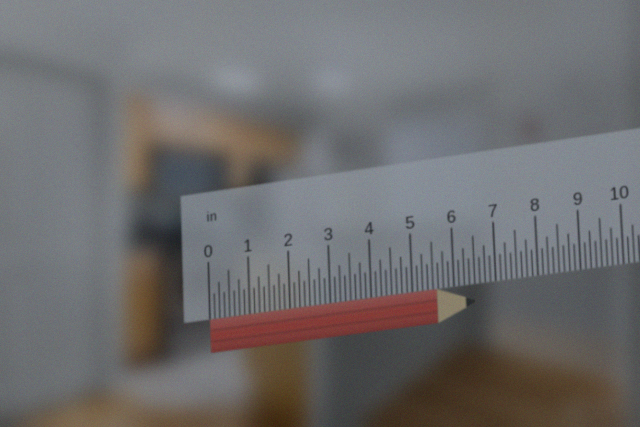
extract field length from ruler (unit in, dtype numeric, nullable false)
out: 6.5 in
